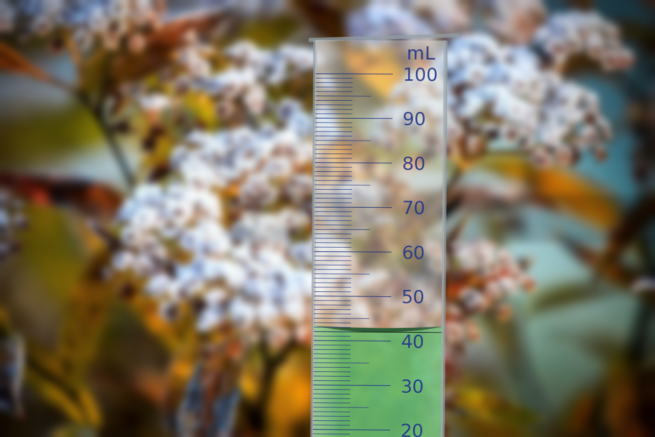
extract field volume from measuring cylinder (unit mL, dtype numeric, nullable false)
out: 42 mL
